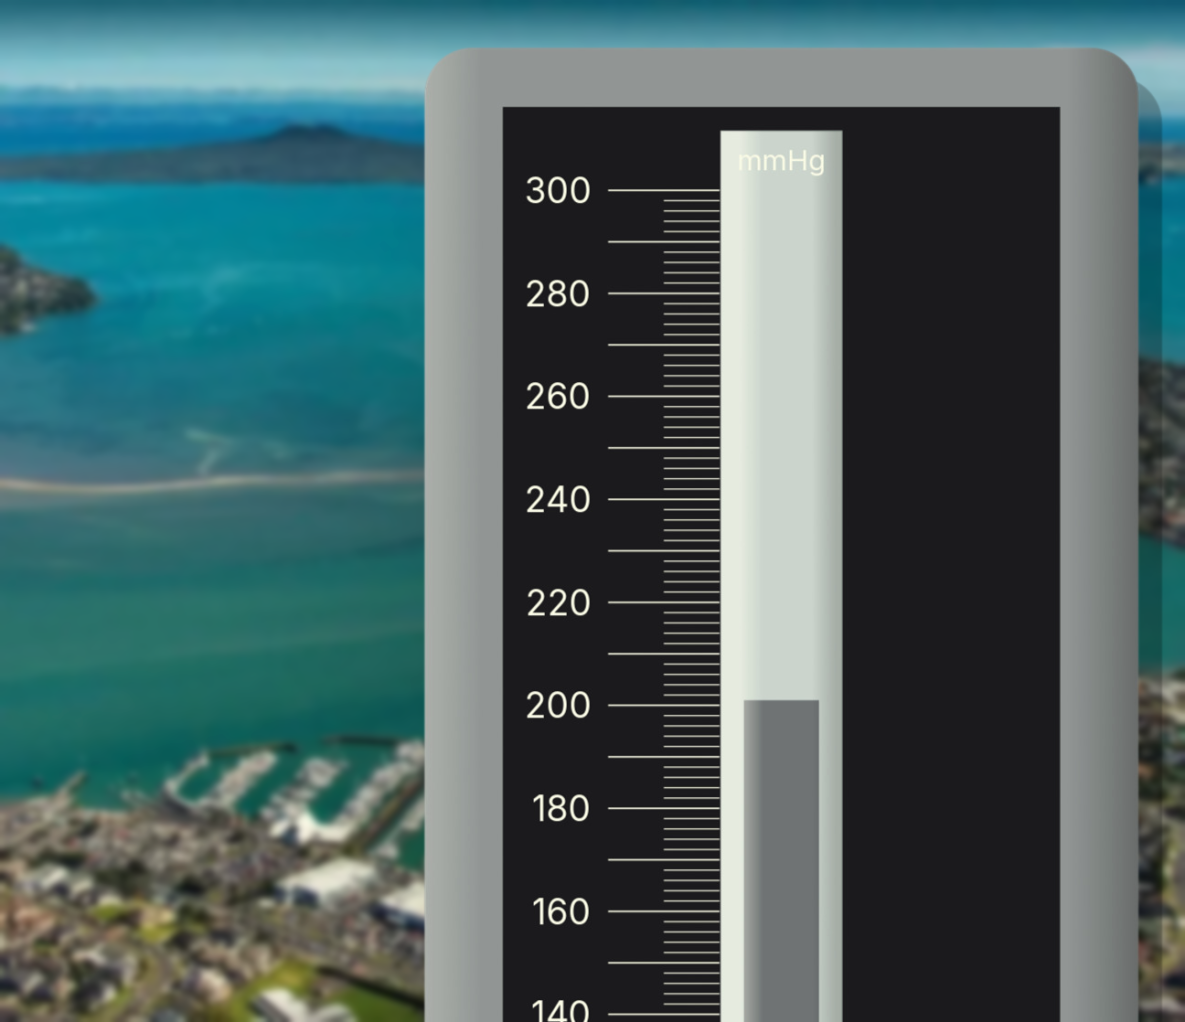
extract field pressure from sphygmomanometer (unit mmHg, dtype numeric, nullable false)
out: 201 mmHg
